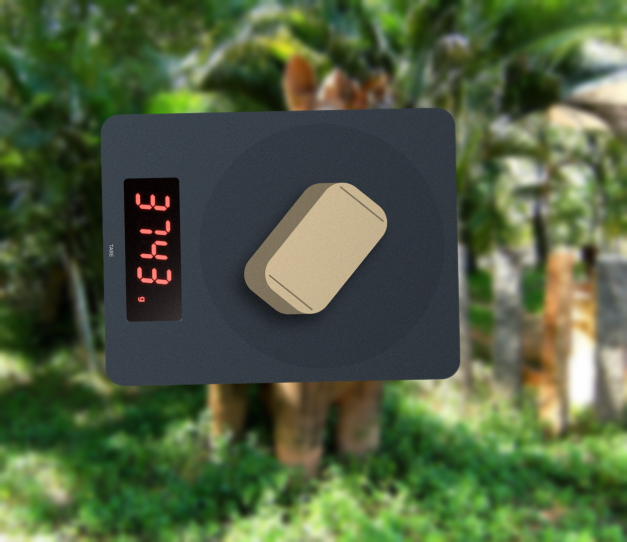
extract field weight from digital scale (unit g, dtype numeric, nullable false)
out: 3743 g
